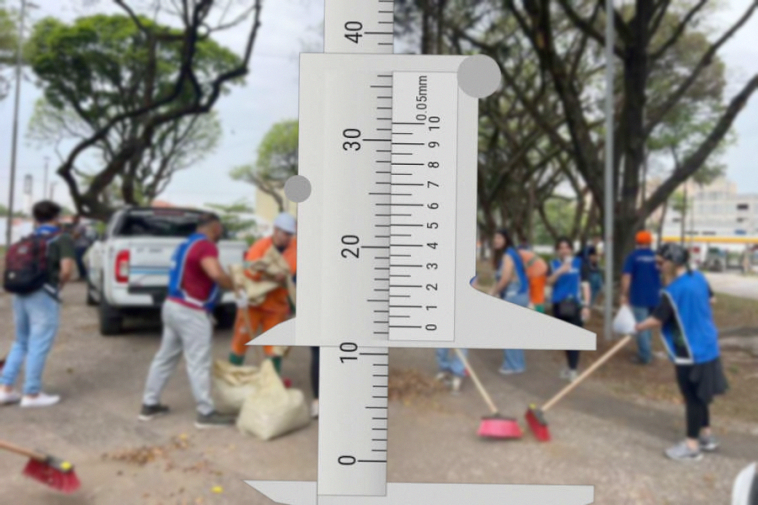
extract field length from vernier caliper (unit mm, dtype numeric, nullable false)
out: 12.6 mm
